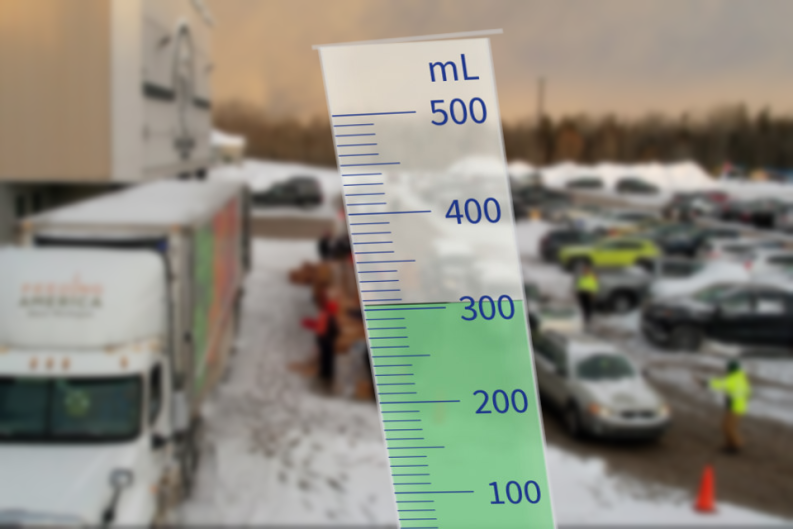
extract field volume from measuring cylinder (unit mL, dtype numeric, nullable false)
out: 305 mL
